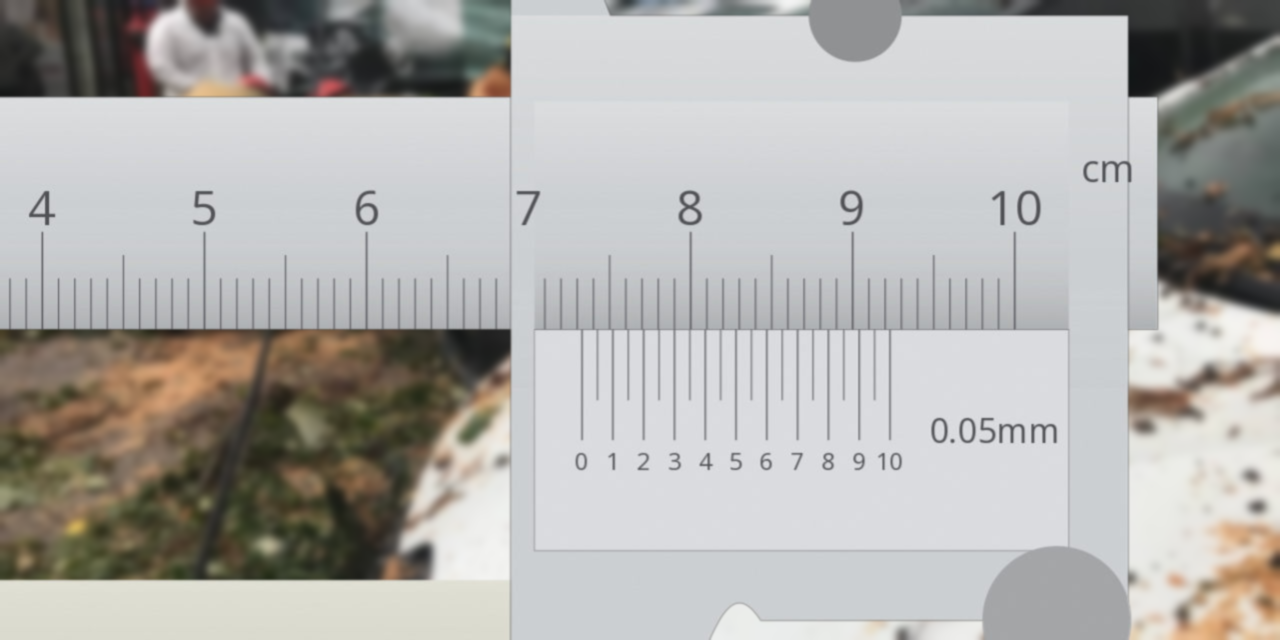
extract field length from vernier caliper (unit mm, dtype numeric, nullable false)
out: 73.3 mm
